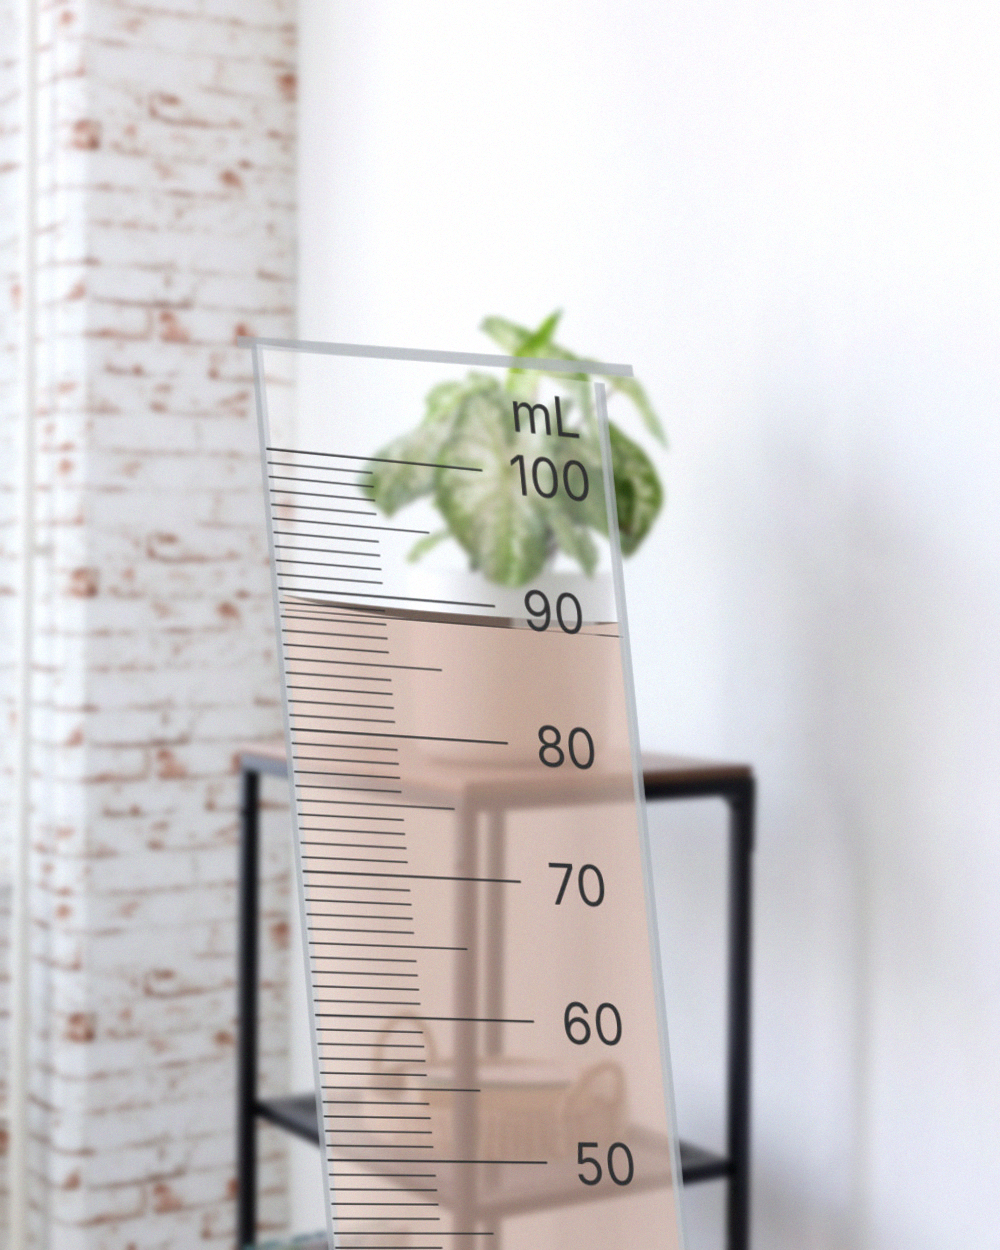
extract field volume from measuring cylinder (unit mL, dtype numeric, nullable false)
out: 88.5 mL
